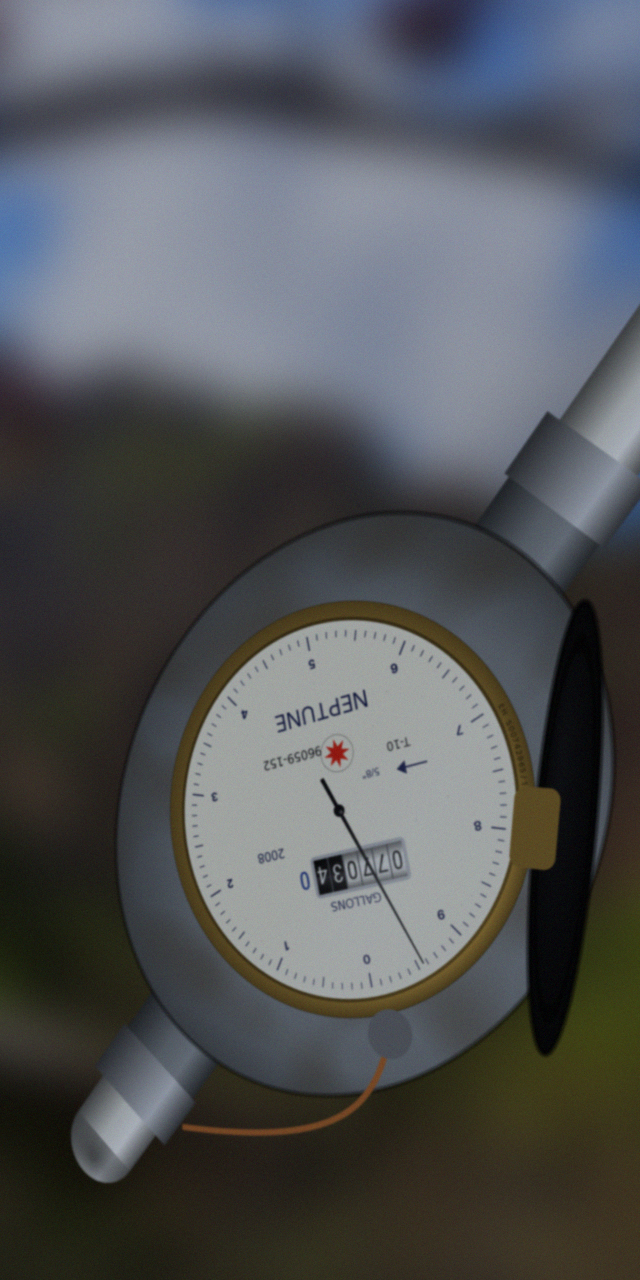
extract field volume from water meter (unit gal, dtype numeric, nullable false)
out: 770339.4 gal
